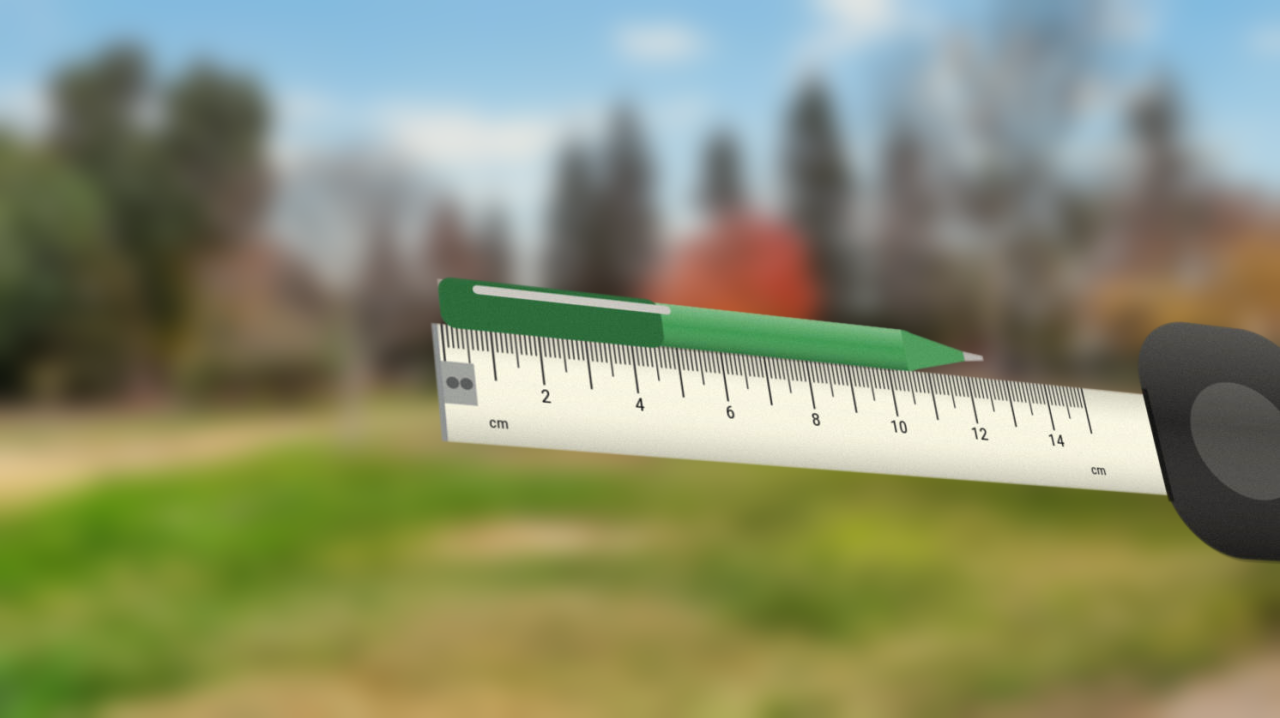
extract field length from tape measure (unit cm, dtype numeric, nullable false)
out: 12.5 cm
